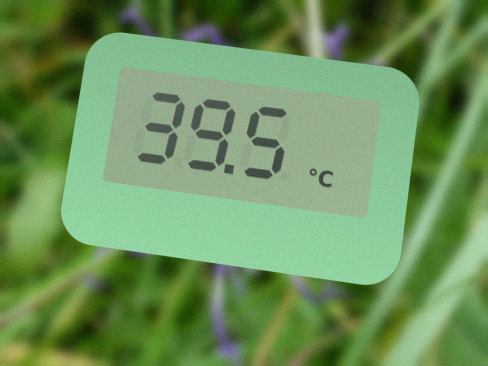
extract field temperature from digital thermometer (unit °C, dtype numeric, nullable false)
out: 39.5 °C
